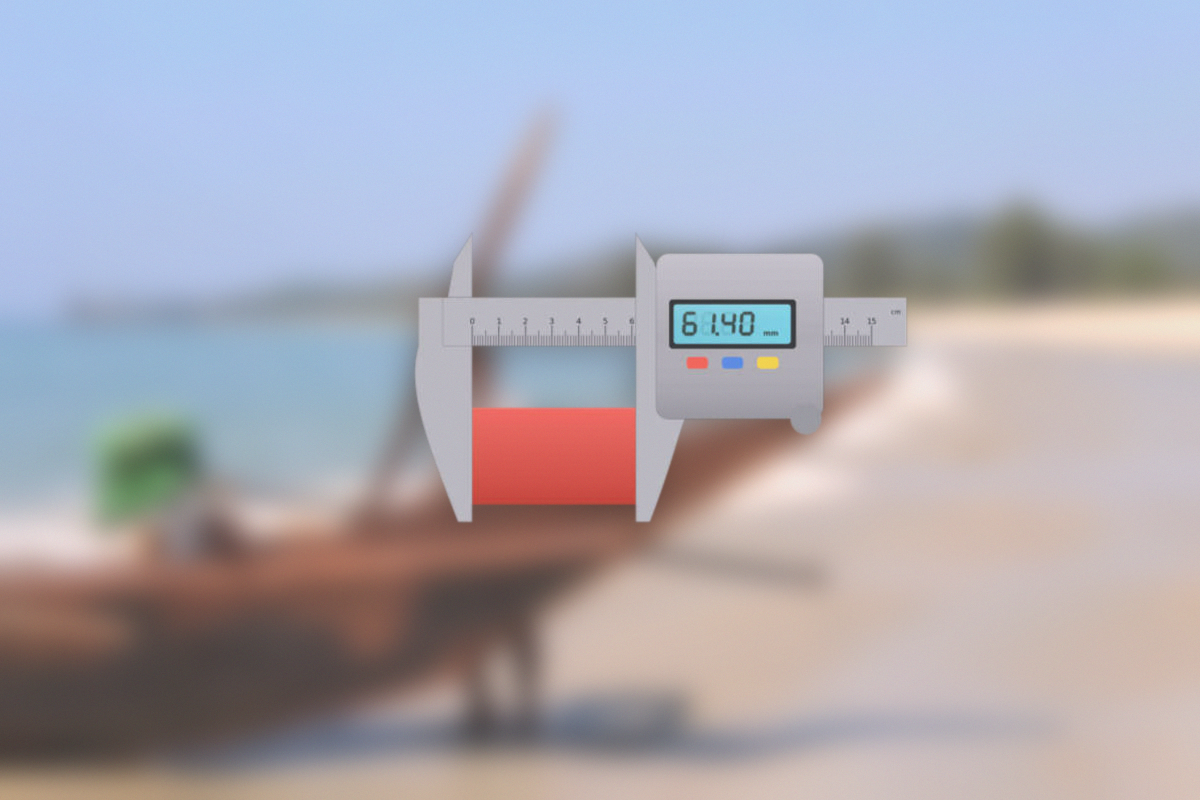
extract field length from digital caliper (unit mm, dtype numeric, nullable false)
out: 61.40 mm
